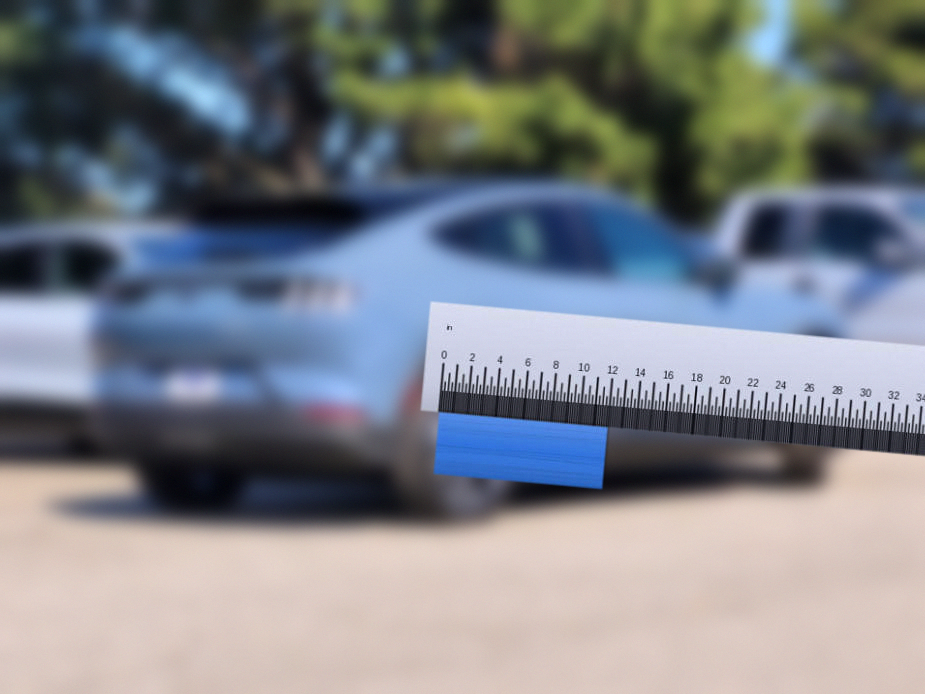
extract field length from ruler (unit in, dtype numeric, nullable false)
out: 12 in
